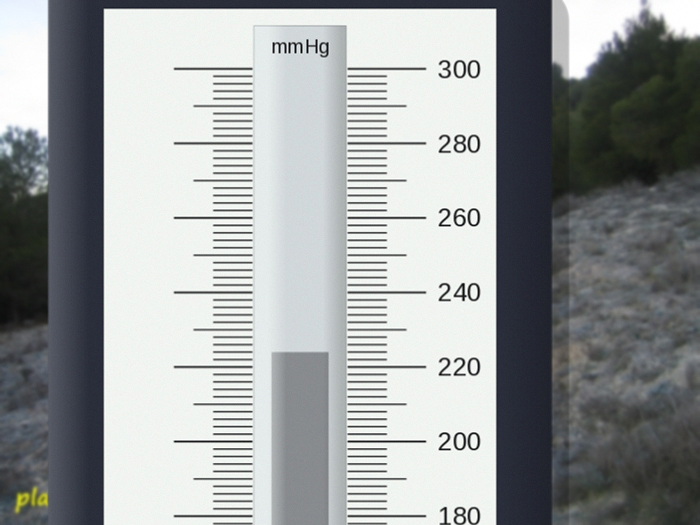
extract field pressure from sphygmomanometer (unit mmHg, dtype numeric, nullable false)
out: 224 mmHg
